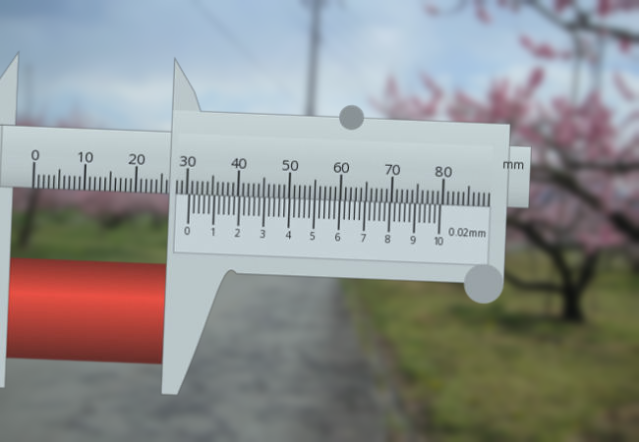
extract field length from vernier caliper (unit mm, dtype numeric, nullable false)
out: 30.5 mm
